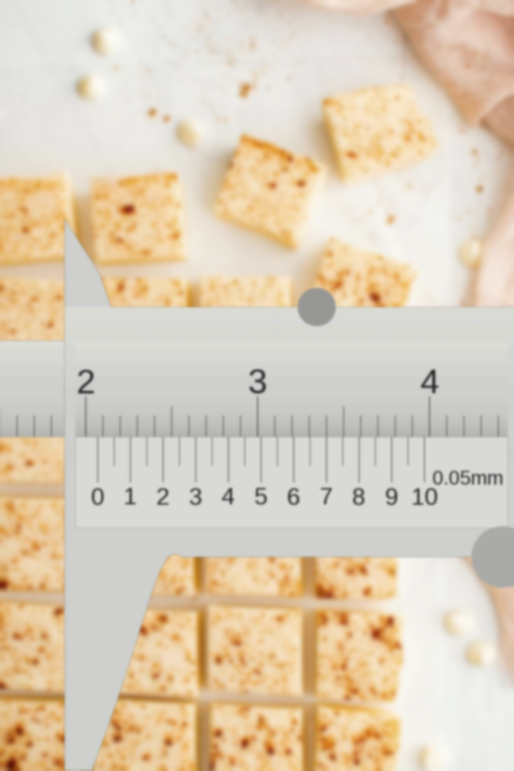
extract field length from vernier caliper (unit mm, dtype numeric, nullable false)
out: 20.7 mm
